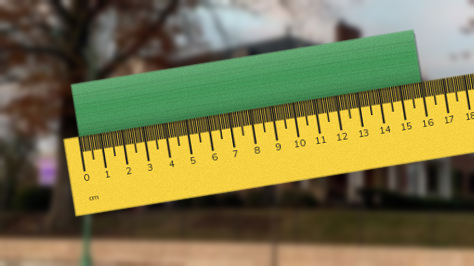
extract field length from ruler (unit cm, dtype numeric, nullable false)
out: 16 cm
